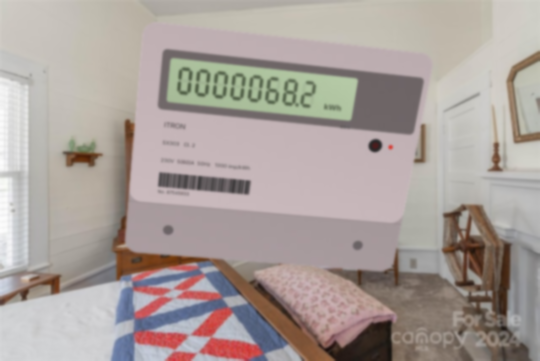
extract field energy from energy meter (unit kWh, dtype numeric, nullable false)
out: 68.2 kWh
